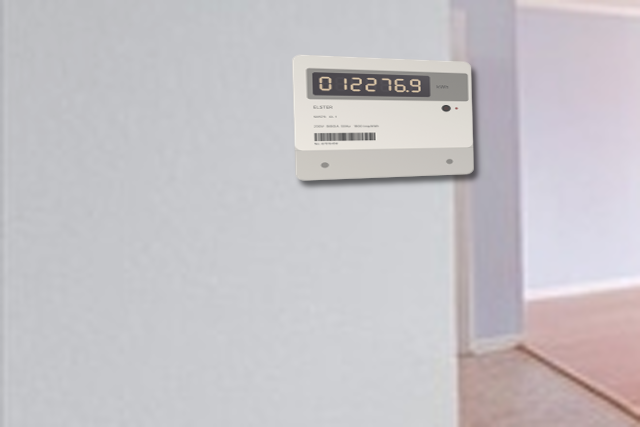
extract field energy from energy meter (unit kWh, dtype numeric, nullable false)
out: 12276.9 kWh
